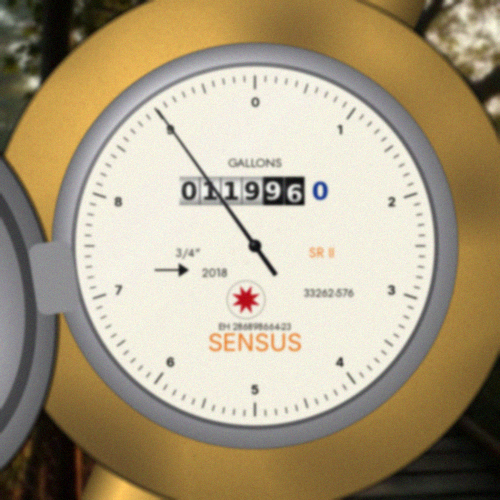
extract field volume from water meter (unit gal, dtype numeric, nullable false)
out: 119959.0 gal
